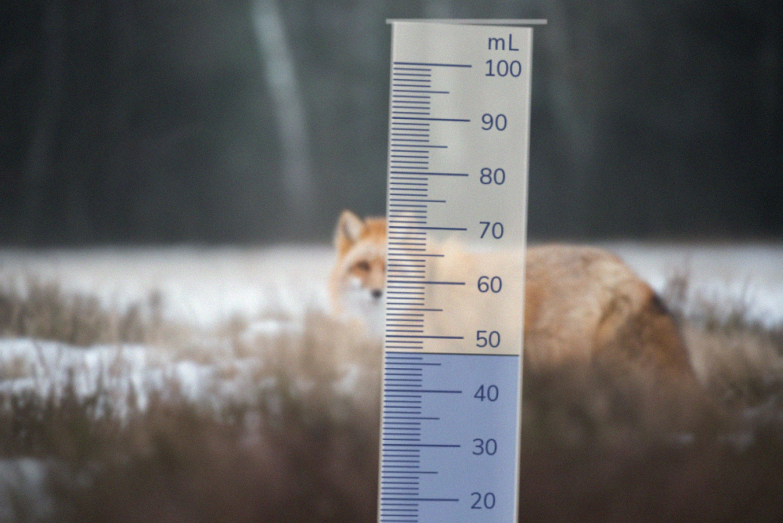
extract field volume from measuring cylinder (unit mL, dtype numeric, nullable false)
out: 47 mL
